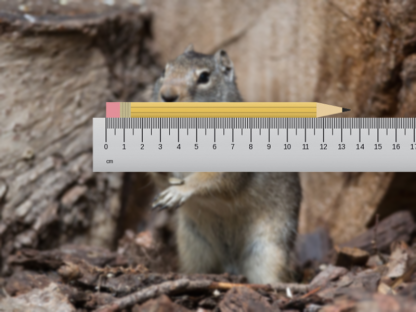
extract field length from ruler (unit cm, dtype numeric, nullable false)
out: 13.5 cm
